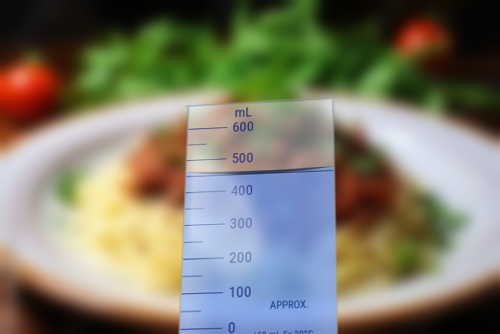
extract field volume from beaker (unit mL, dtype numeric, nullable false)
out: 450 mL
